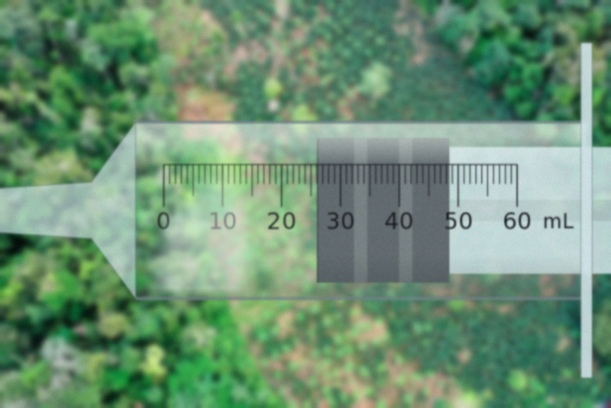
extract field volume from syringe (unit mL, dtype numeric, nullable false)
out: 26 mL
